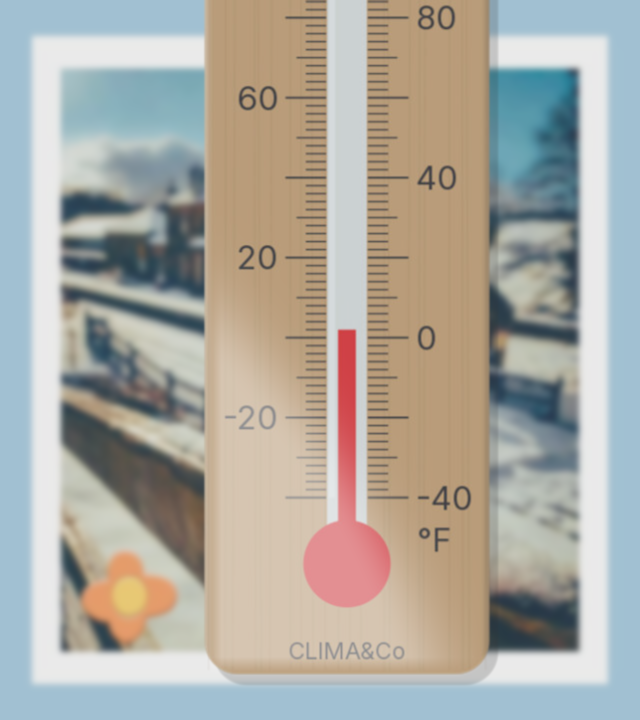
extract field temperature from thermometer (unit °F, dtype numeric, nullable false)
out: 2 °F
